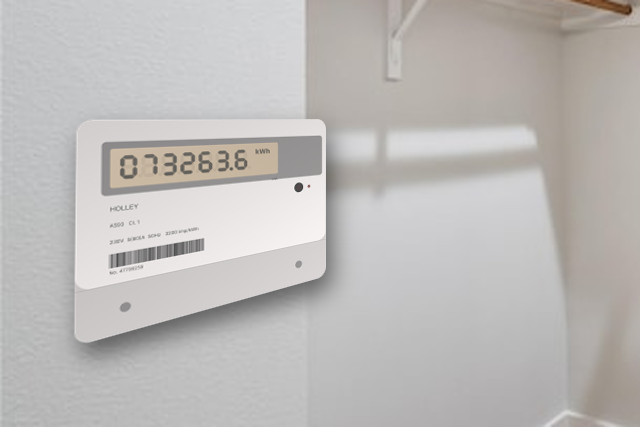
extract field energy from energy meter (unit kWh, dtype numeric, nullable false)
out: 73263.6 kWh
